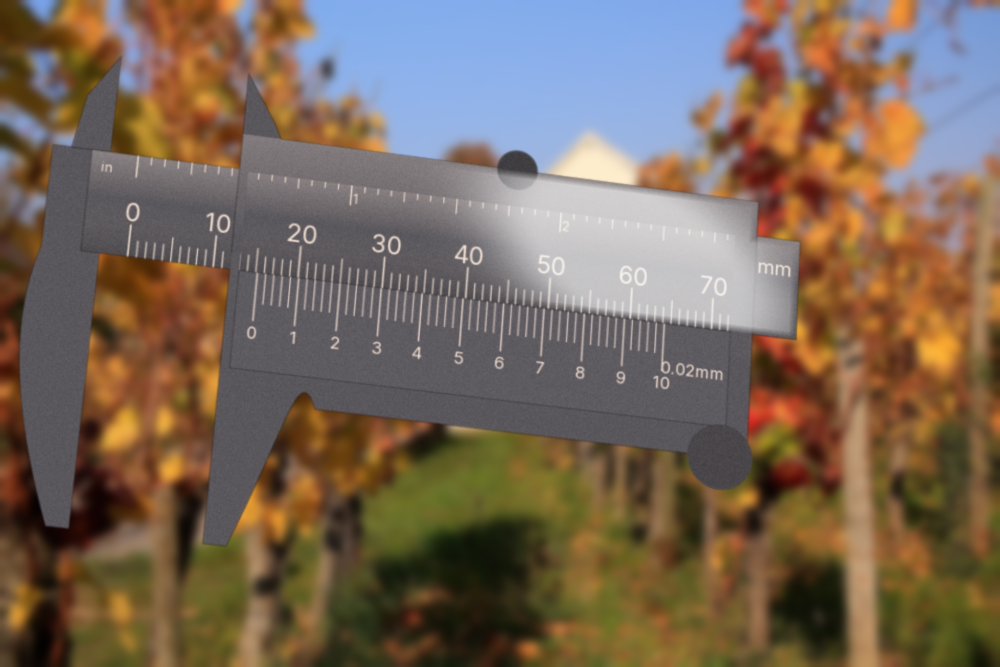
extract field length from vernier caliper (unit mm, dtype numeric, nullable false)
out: 15.2 mm
